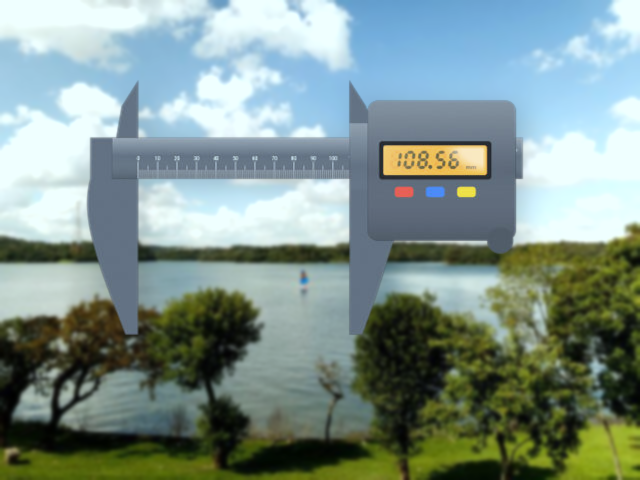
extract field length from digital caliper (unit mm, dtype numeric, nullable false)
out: 108.56 mm
